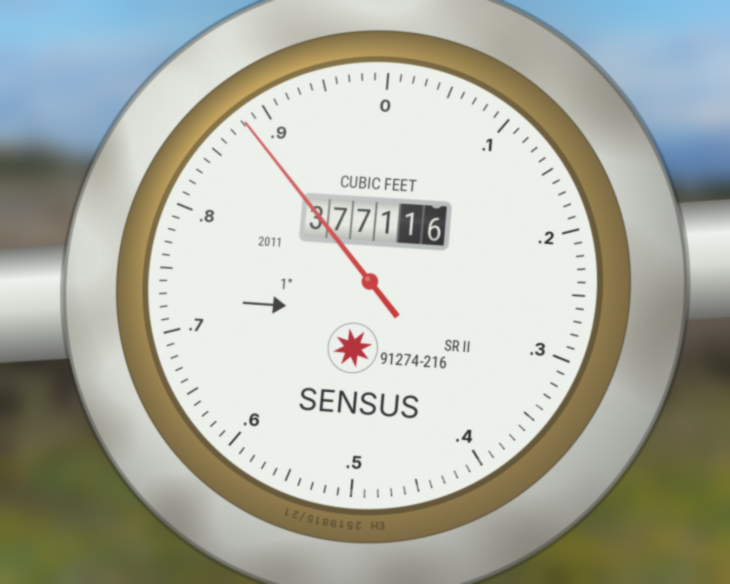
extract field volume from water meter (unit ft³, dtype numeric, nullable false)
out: 377115.88 ft³
